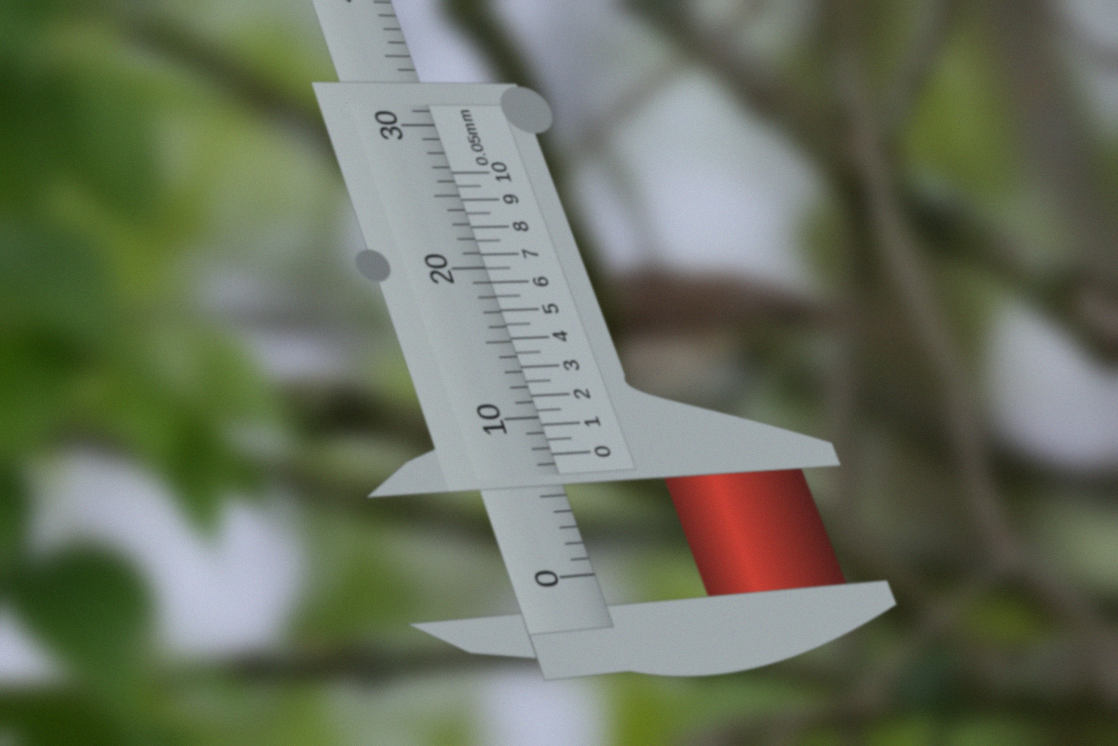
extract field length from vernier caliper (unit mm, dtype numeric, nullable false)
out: 7.6 mm
